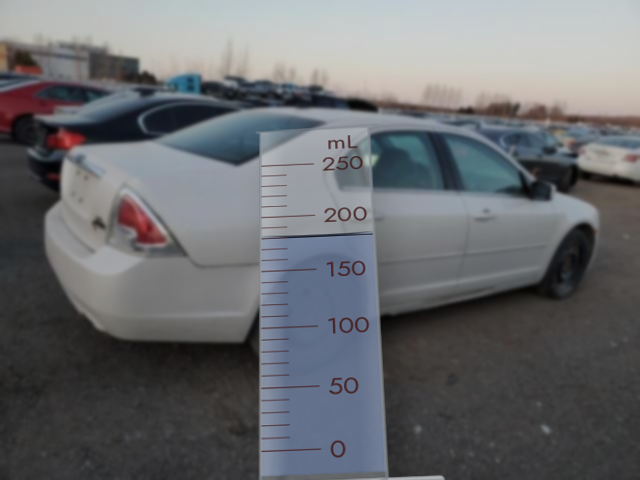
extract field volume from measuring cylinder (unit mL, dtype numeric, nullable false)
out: 180 mL
